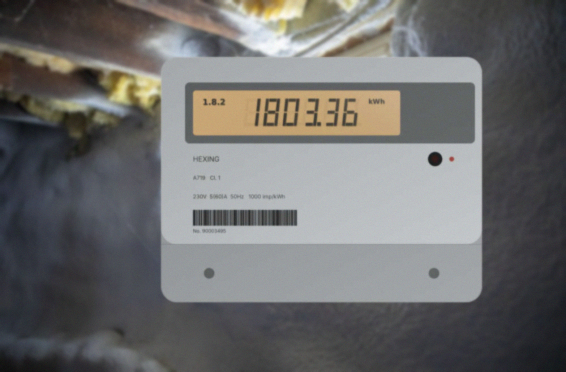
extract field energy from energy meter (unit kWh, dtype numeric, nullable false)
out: 1803.36 kWh
